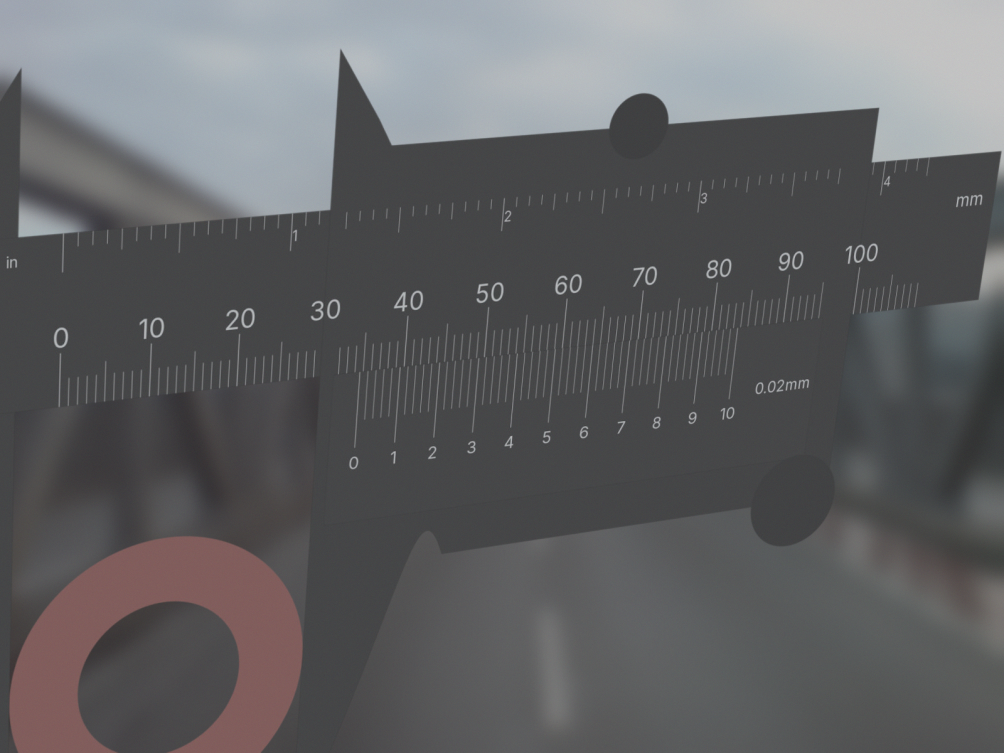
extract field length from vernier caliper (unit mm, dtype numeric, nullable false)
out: 34.6 mm
